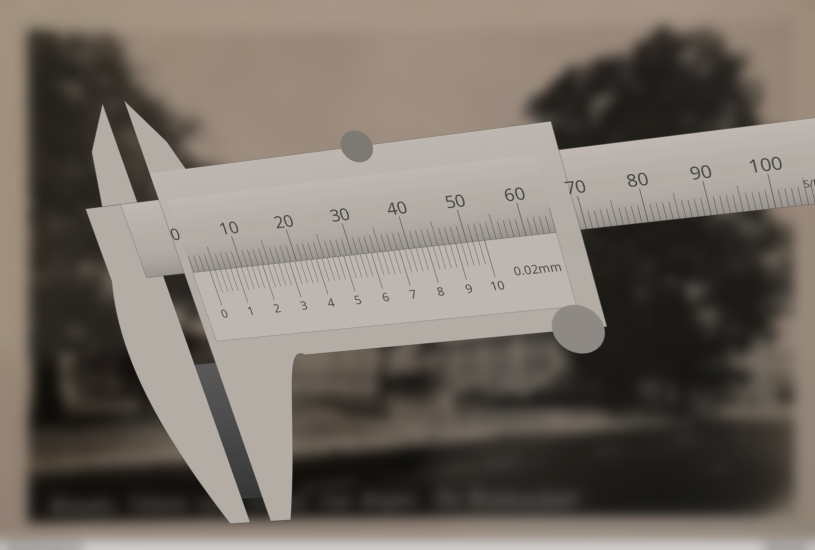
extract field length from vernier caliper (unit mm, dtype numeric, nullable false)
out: 4.0 mm
